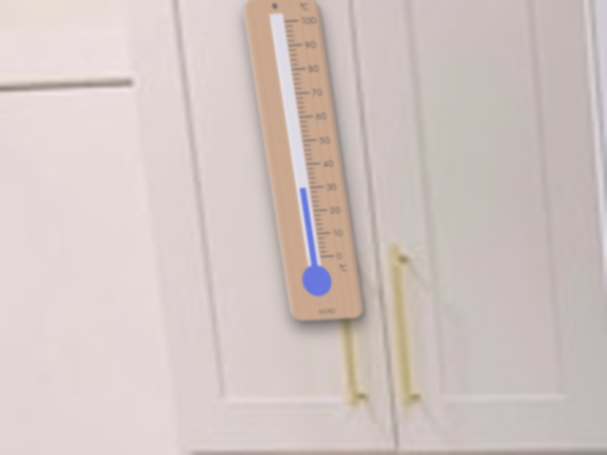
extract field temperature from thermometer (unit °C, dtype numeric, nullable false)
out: 30 °C
